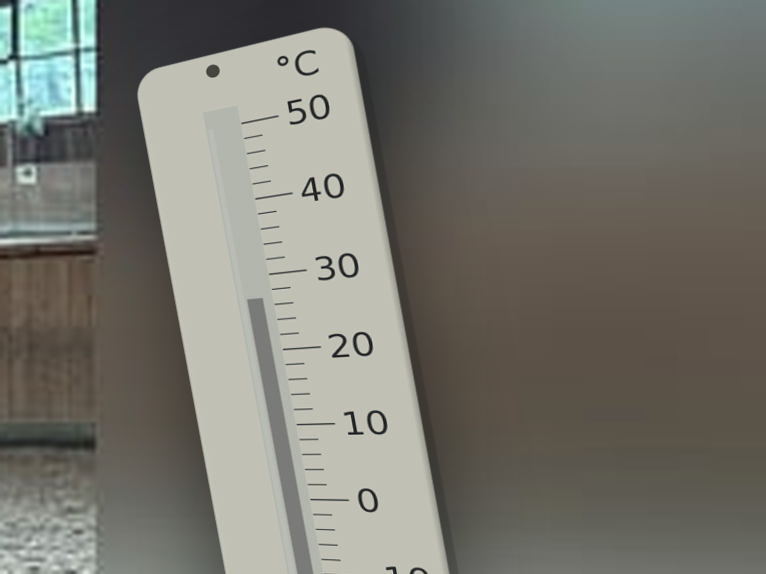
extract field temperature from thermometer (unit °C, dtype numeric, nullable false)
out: 27 °C
